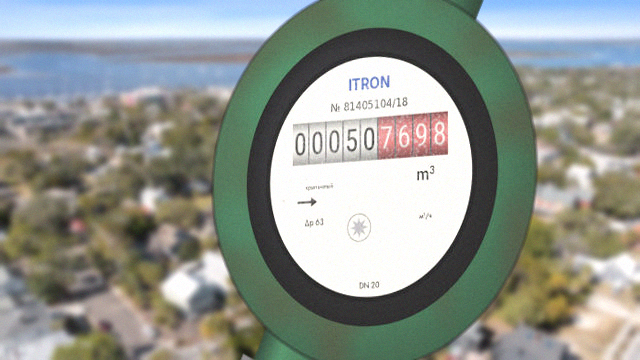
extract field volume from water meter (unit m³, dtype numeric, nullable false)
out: 50.7698 m³
